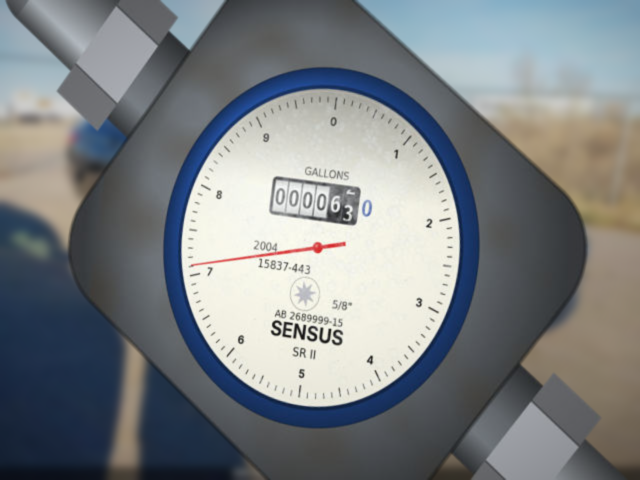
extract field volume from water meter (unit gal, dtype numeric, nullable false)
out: 627.1 gal
